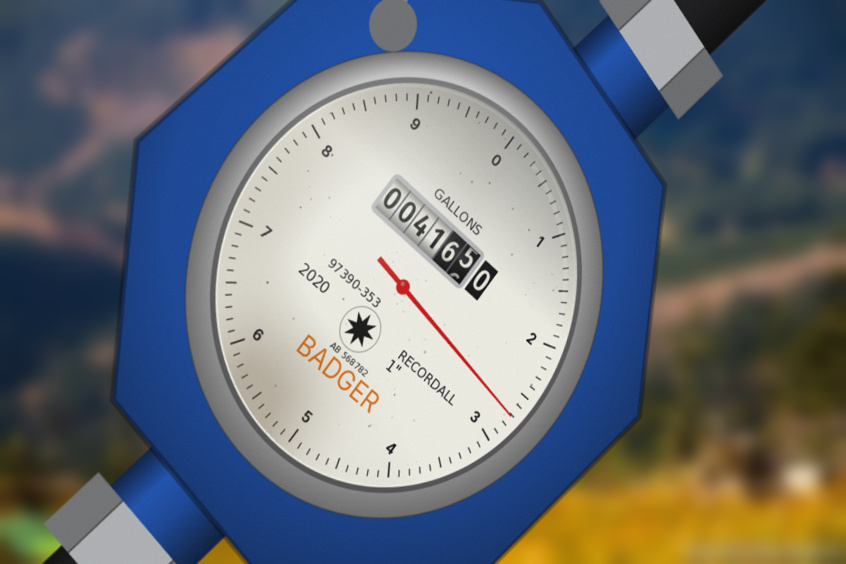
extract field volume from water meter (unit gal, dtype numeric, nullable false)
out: 41652.7 gal
